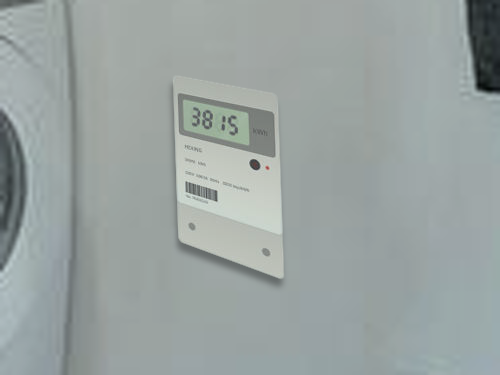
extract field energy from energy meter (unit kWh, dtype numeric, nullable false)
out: 3815 kWh
